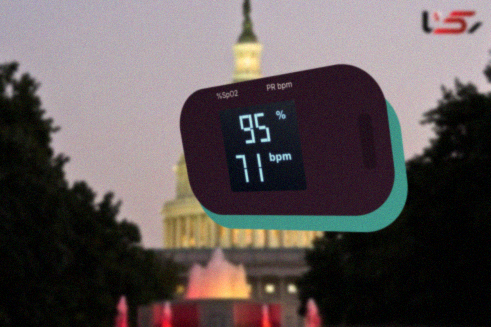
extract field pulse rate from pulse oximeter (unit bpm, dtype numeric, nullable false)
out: 71 bpm
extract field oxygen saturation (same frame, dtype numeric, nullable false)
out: 95 %
